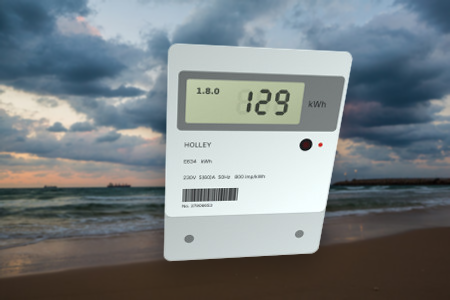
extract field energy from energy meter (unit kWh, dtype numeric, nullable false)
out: 129 kWh
